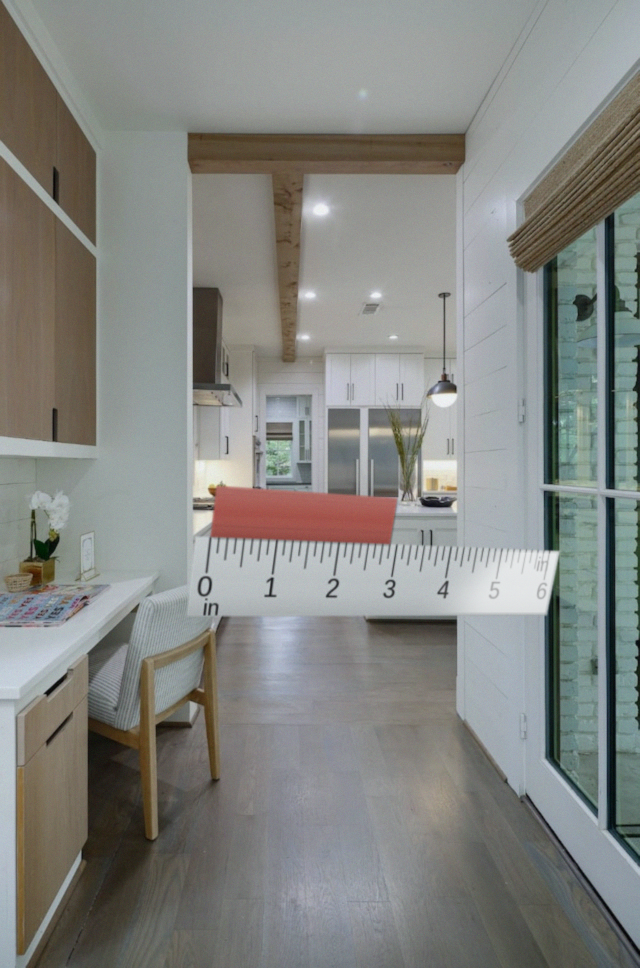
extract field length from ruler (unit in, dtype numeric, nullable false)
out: 2.875 in
